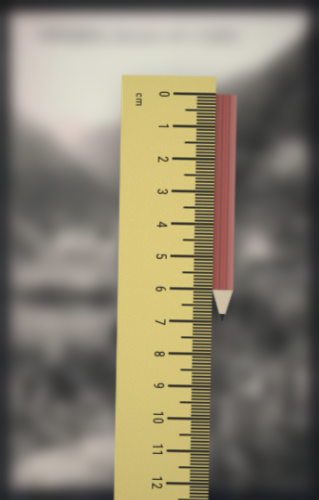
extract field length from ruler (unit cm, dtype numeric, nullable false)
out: 7 cm
